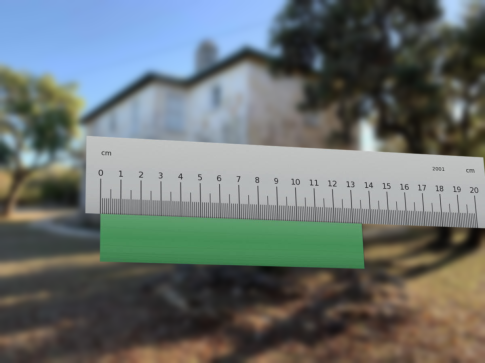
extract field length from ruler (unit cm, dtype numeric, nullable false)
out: 13.5 cm
